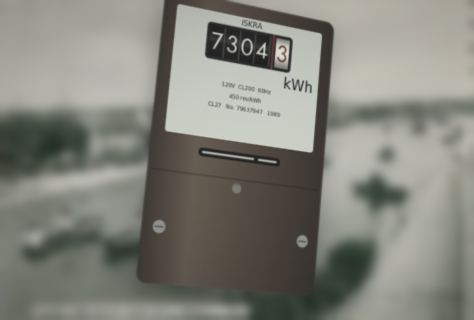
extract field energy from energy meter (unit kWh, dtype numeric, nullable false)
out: 7304.3 kWh
